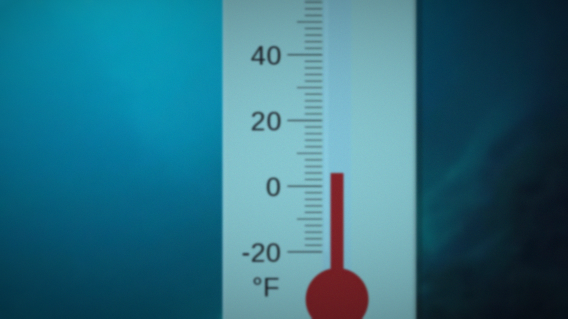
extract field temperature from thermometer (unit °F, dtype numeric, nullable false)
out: 4 °F
